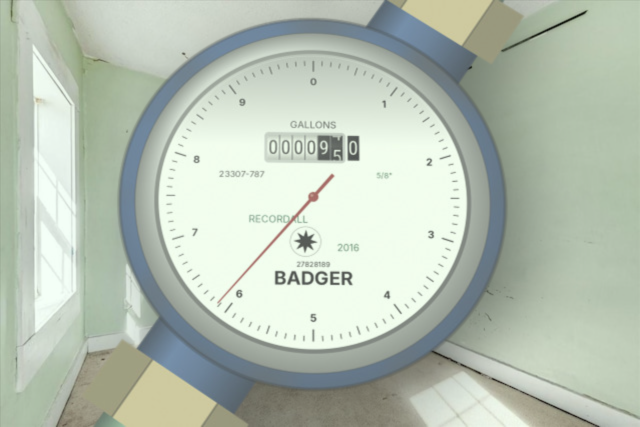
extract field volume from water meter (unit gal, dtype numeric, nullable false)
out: 946.1 gal
